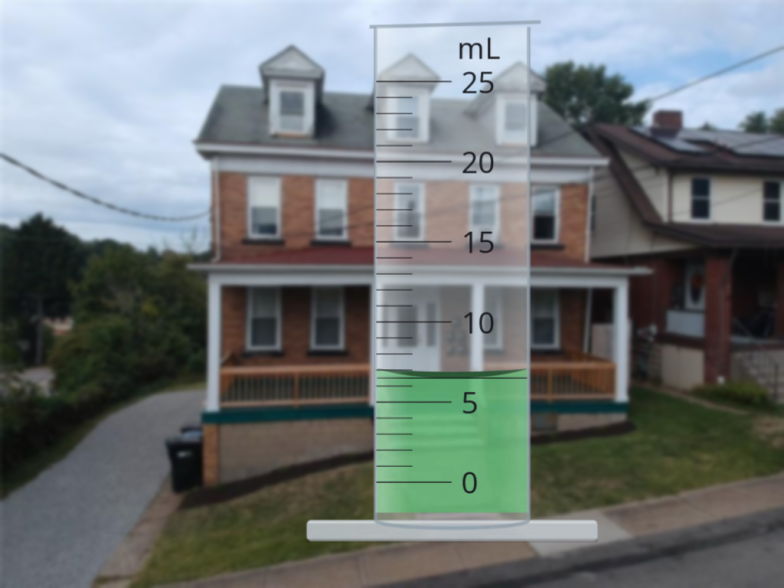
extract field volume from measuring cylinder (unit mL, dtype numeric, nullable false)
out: 6.5 mL
